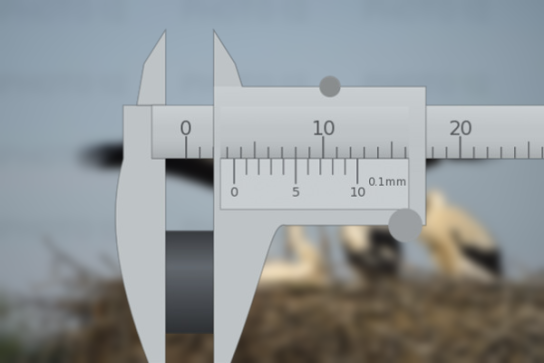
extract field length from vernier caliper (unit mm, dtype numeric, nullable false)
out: 3.5 mm
